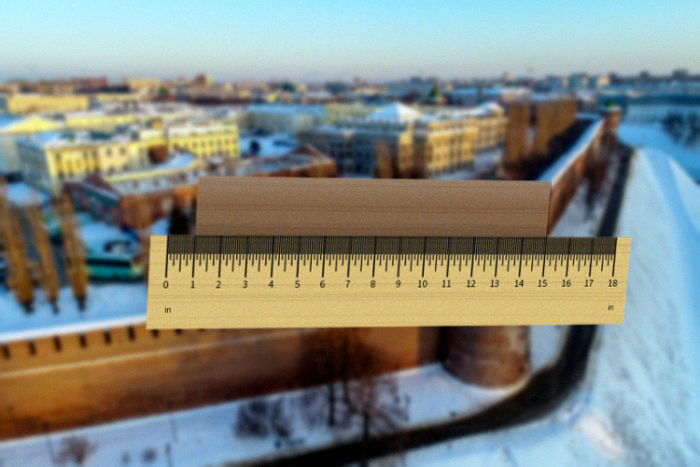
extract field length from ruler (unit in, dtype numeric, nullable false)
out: 14 in
